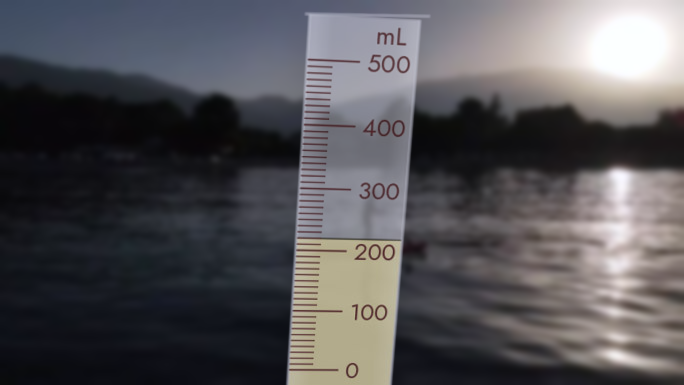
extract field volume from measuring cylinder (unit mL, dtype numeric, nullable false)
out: 220 mL
